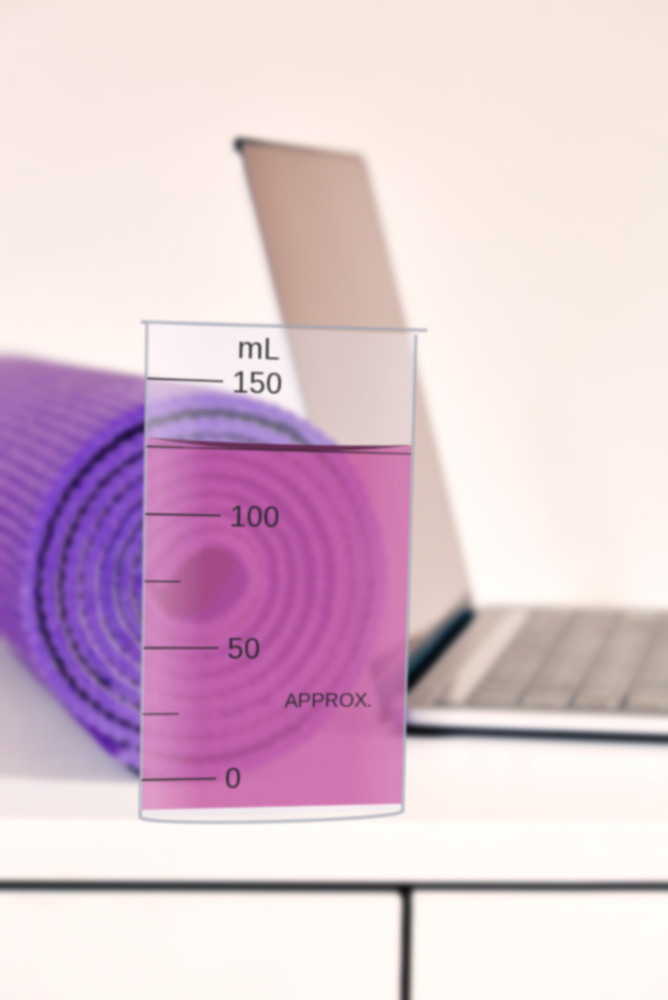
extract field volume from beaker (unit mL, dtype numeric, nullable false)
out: 125 mL
